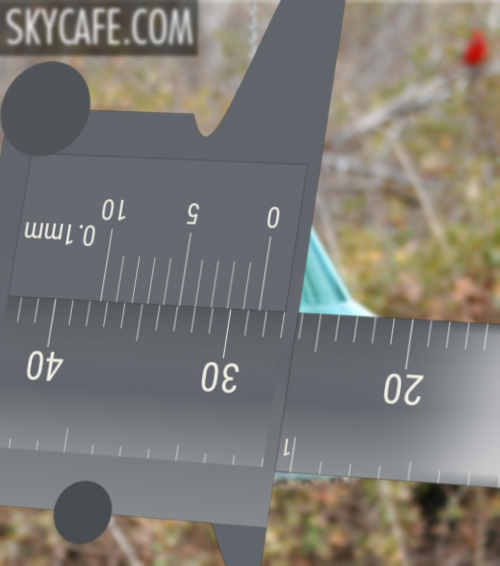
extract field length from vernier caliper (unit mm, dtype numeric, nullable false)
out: 28.4 mm
